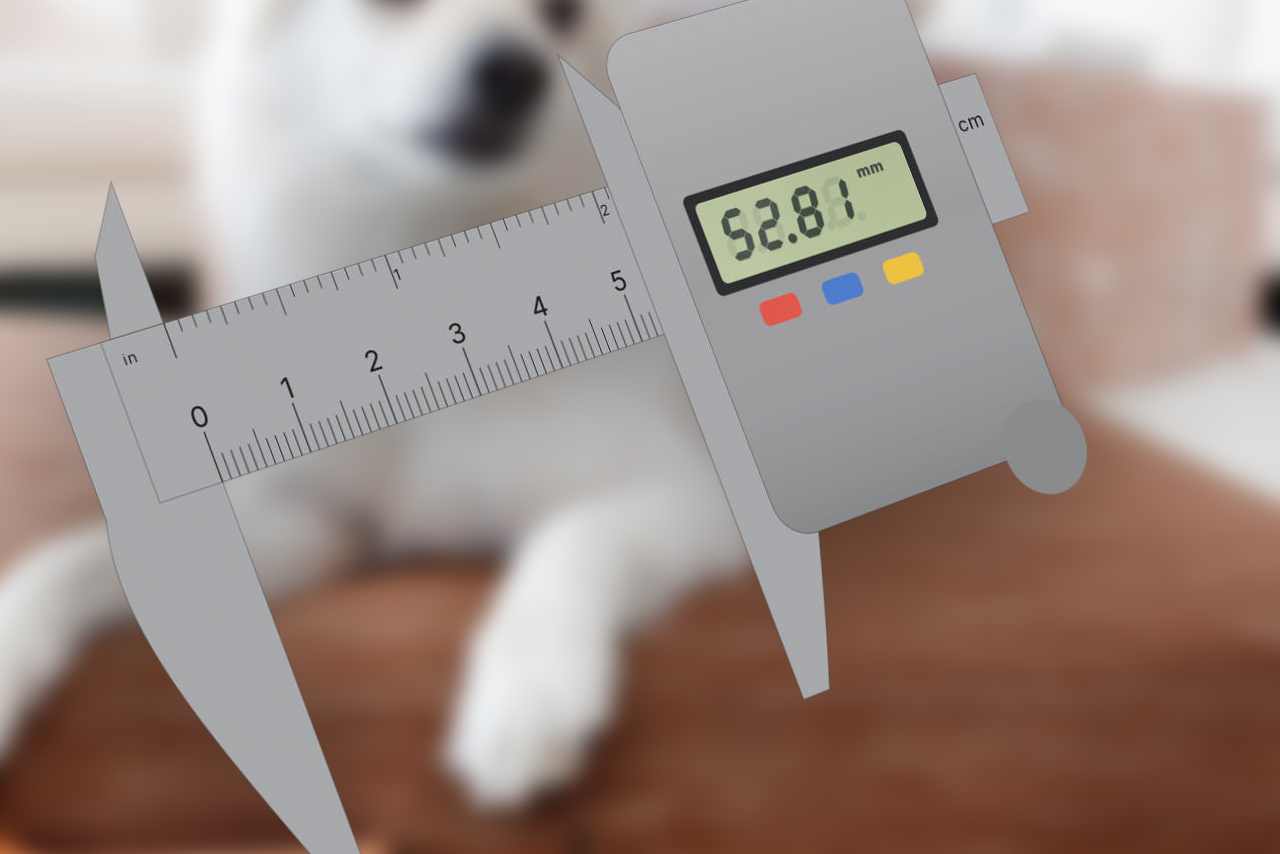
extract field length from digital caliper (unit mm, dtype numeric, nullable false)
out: 52.81 mm
